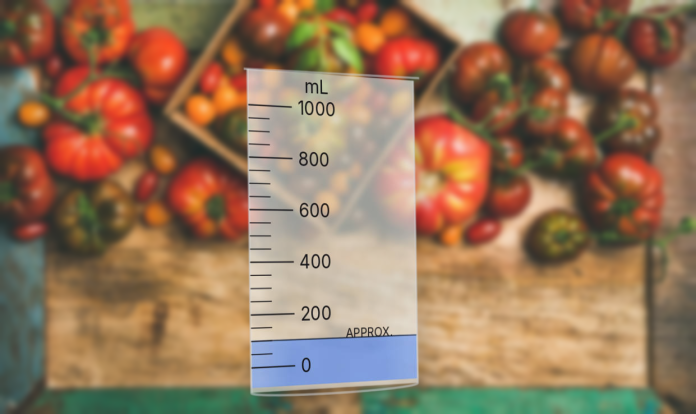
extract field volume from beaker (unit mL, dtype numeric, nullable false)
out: 100 mL
